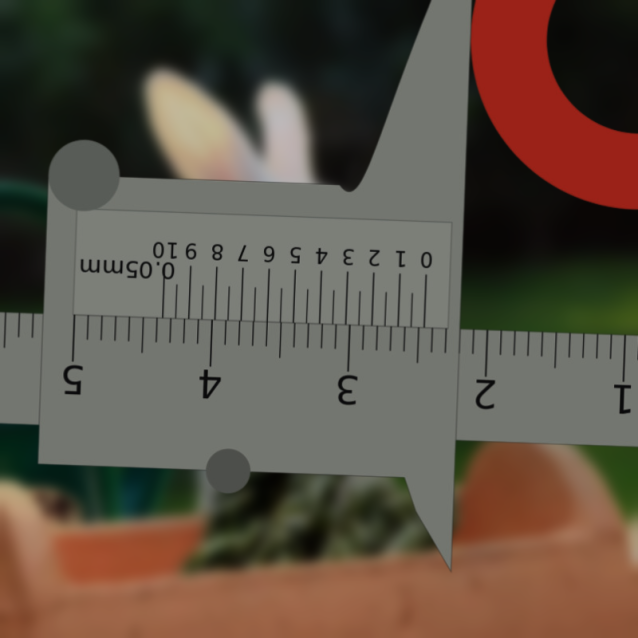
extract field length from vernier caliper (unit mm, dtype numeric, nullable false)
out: 24.6 mm
